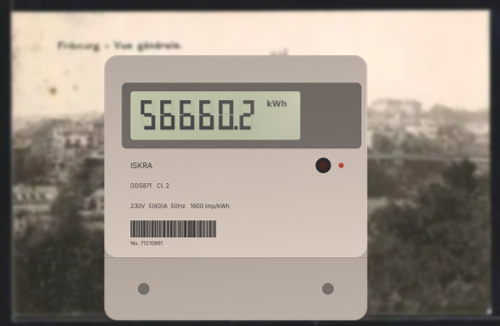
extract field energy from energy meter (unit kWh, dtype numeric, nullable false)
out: 56660.2 kWh
